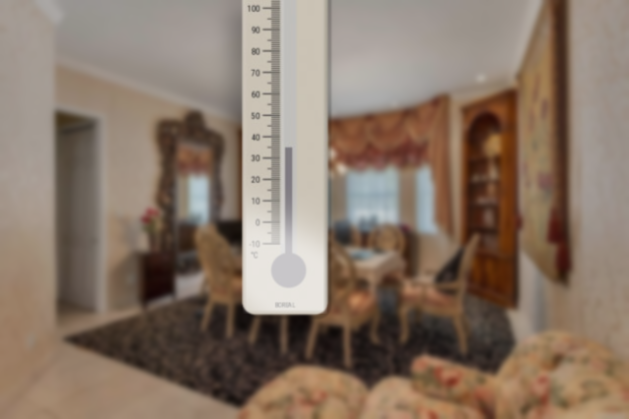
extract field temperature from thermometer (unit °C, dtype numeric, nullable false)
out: 35 °C
